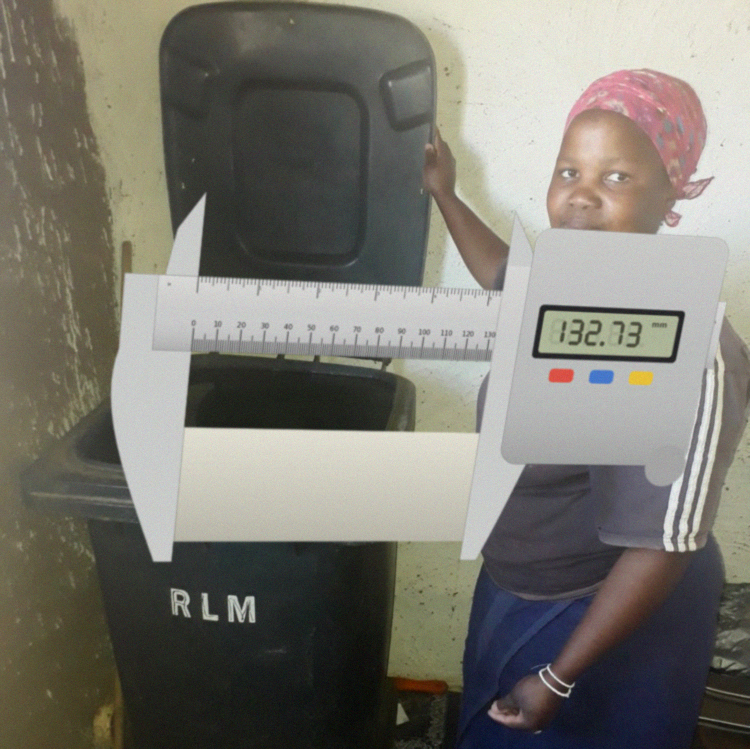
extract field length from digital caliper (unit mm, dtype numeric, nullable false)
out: 132.73 mm
